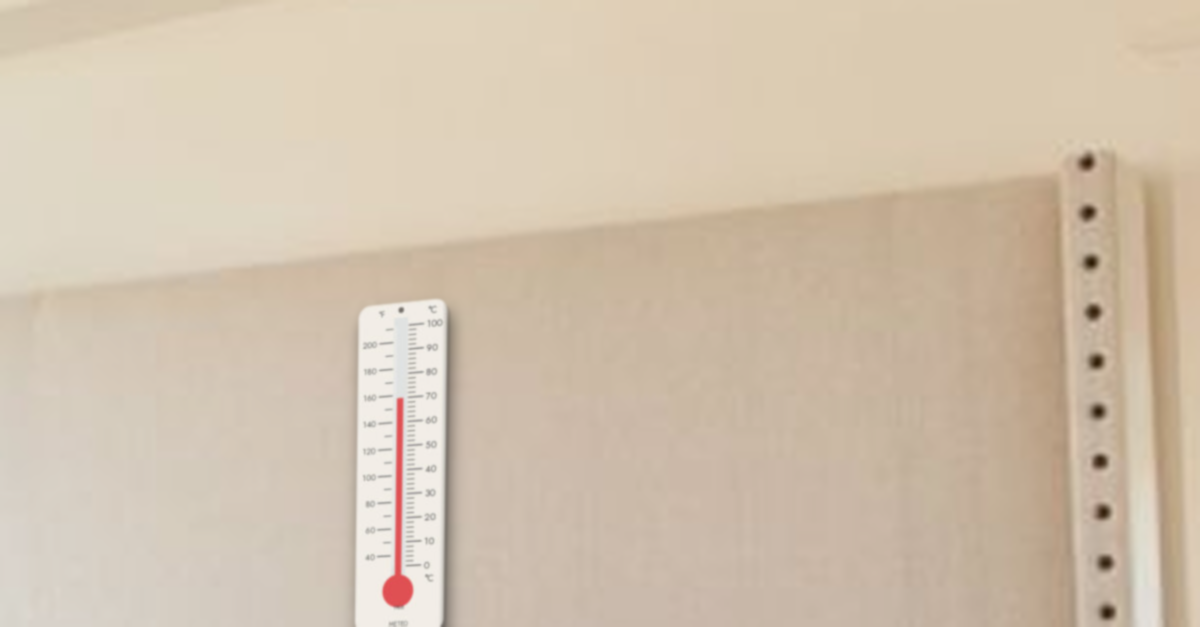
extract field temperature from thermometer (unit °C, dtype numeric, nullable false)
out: 70 °C
